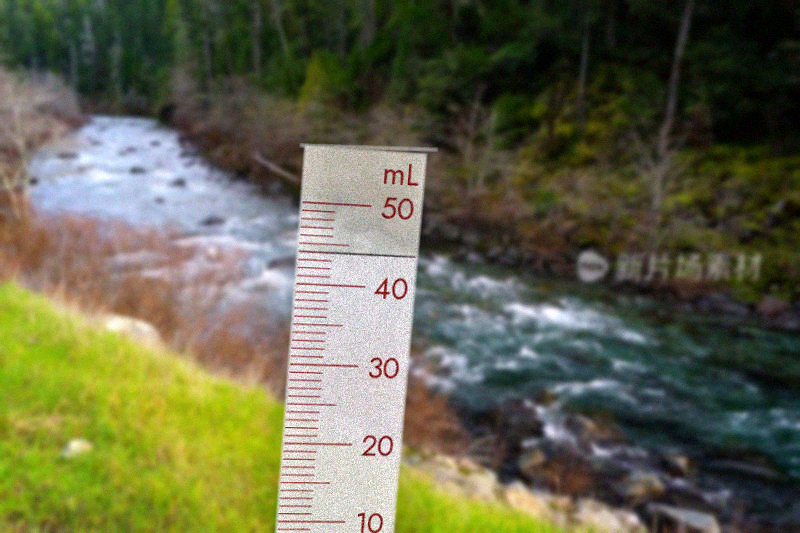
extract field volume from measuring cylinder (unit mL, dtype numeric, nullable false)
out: 44 mL
